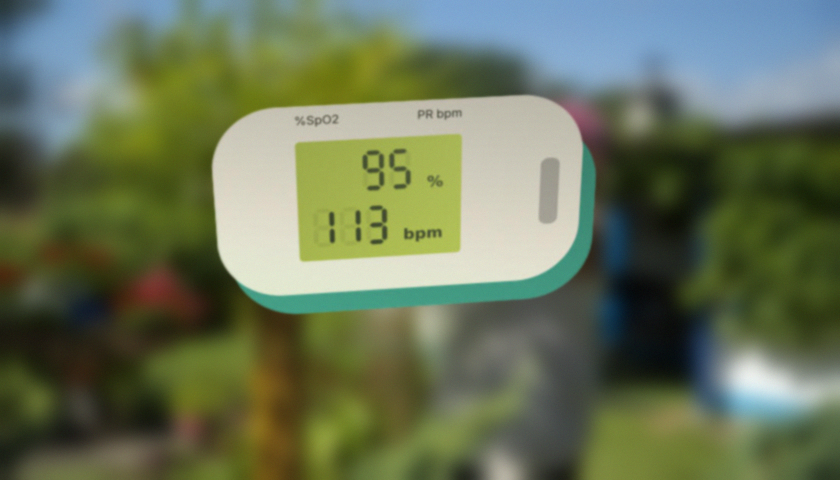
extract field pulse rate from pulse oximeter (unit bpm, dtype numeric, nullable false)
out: 113 bpm
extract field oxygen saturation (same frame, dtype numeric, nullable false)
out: 95 %
